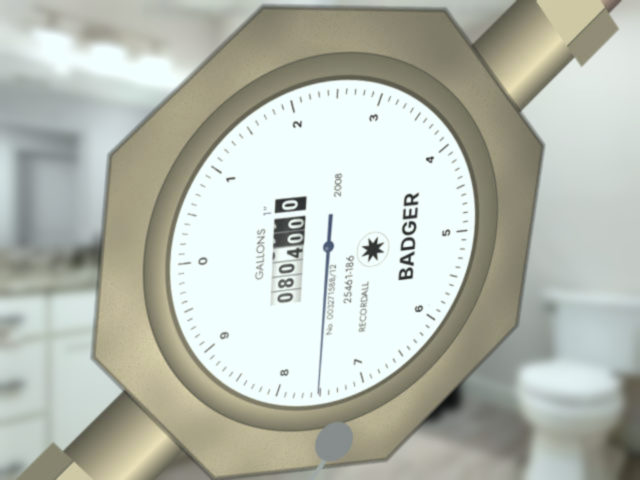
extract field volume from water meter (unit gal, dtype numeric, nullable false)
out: 803997.5 gal
